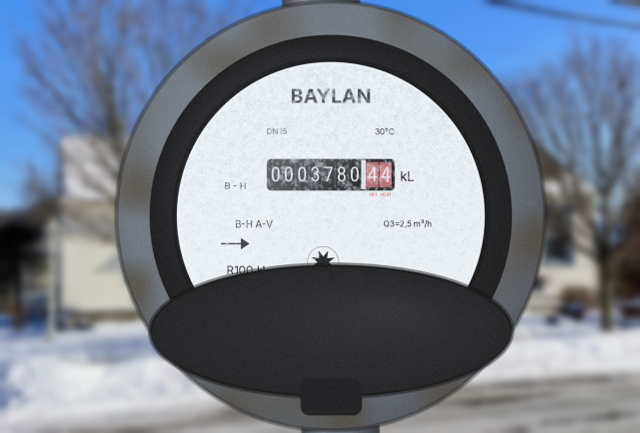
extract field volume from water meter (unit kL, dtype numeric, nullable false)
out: 3780.44 kL
